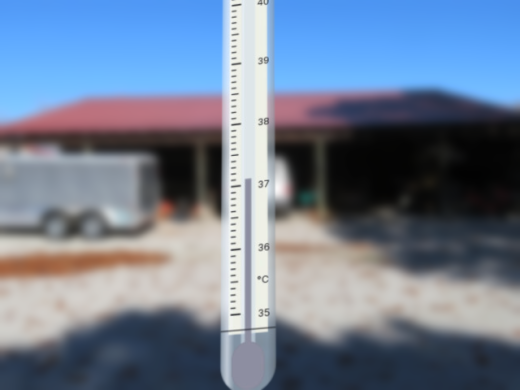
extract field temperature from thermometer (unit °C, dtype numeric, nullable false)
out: 37.1 °C
